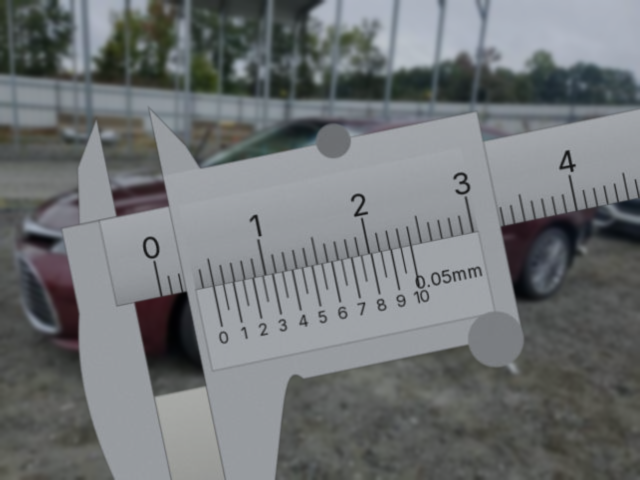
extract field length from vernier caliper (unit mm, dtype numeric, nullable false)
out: 5.0 mm
